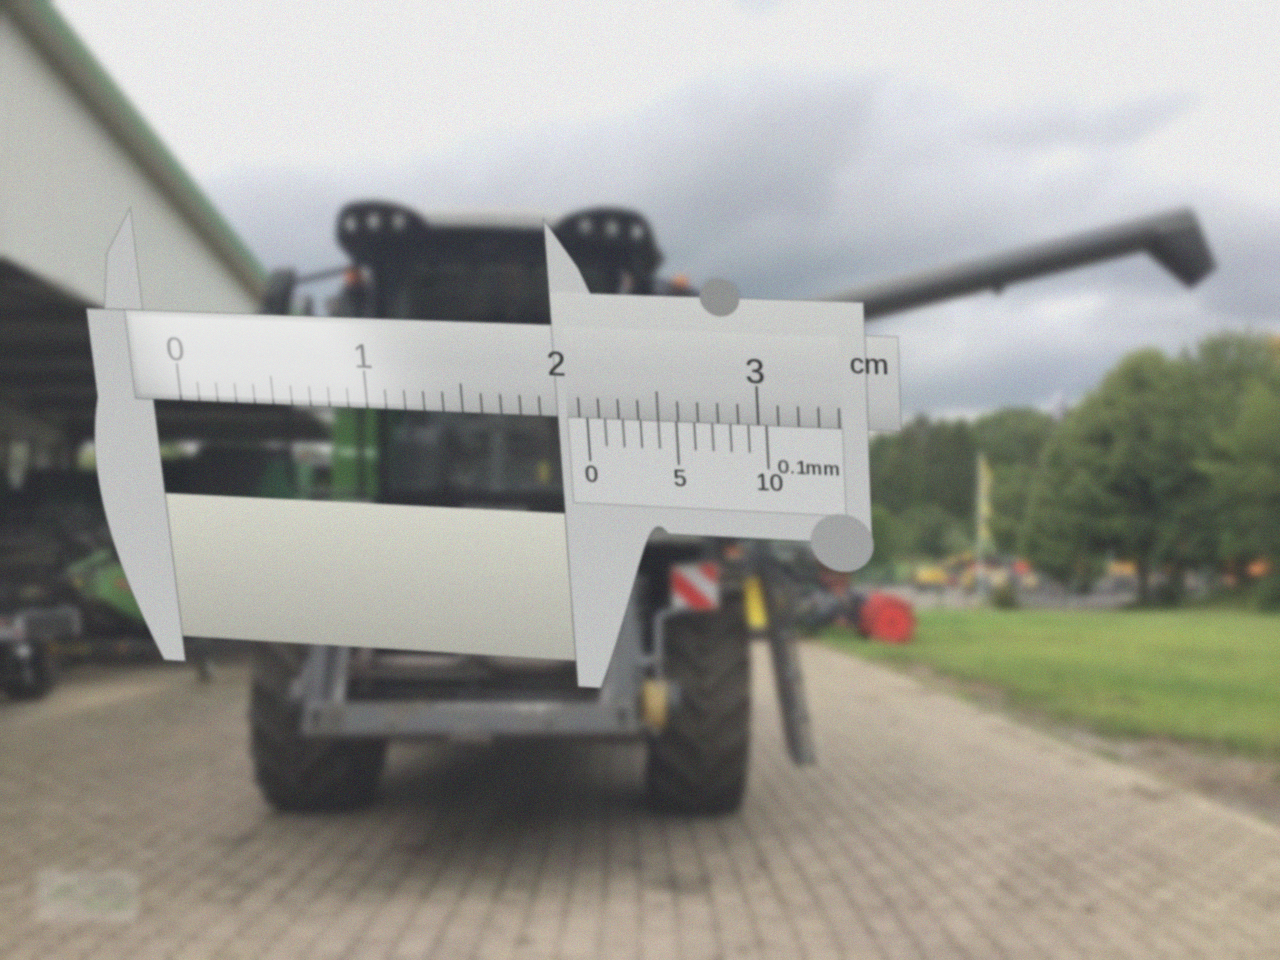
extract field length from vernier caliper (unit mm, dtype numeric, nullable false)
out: 21.4 mm
